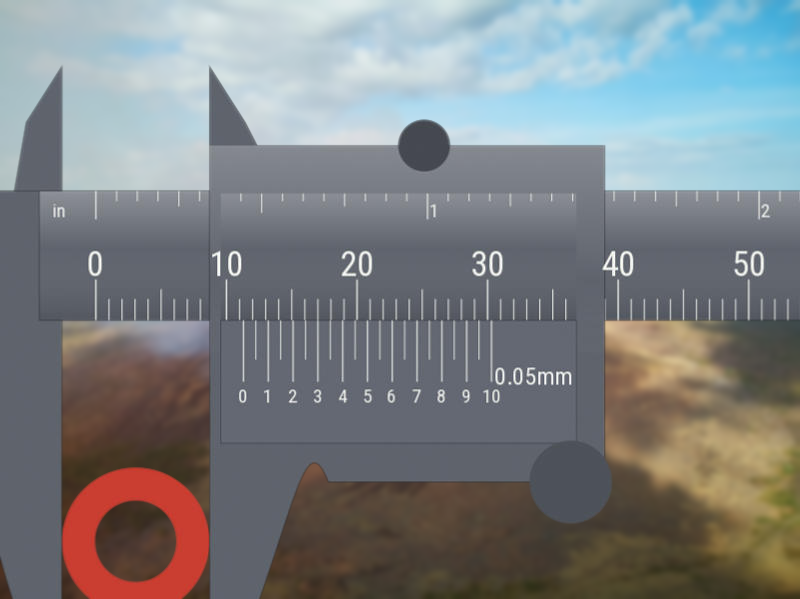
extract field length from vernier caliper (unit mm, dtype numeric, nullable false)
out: 11.3 mm
